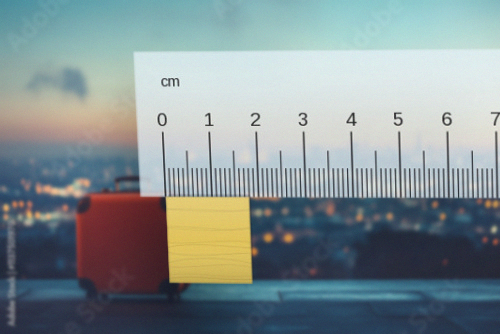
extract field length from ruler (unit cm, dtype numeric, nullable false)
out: 1.8 cm
